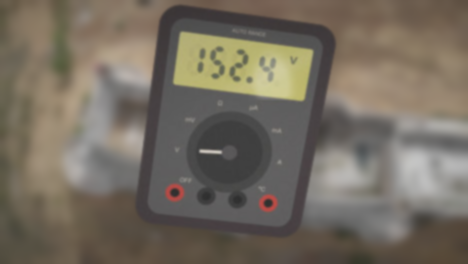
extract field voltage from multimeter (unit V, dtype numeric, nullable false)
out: 152.4 V
